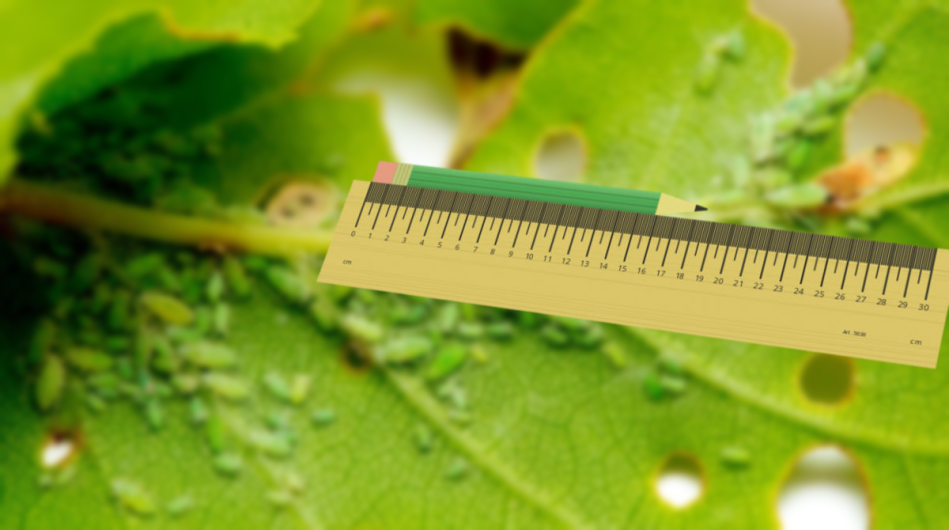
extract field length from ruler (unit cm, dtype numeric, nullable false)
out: 18.5 cm
